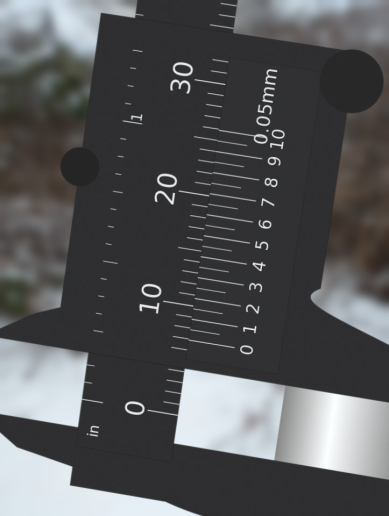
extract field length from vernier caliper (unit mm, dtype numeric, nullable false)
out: 6.9 mm
